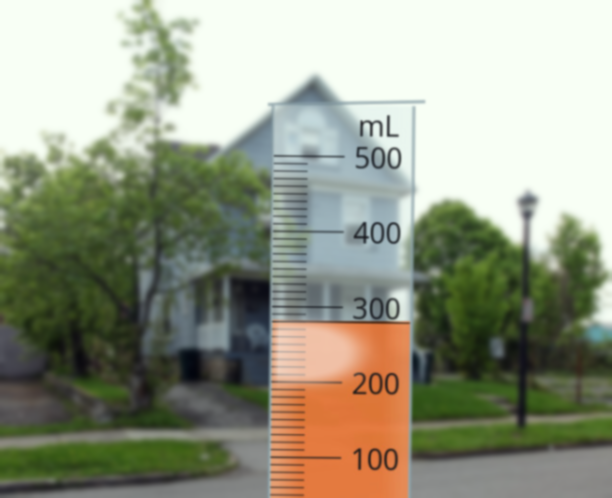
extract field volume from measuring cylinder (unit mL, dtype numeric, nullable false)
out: 280 mL
